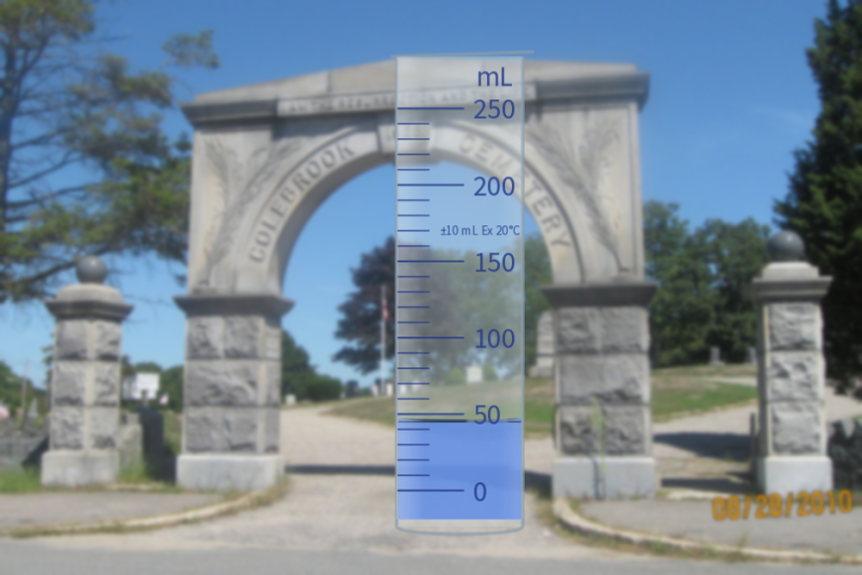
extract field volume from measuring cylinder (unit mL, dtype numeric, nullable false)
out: 45 mL
